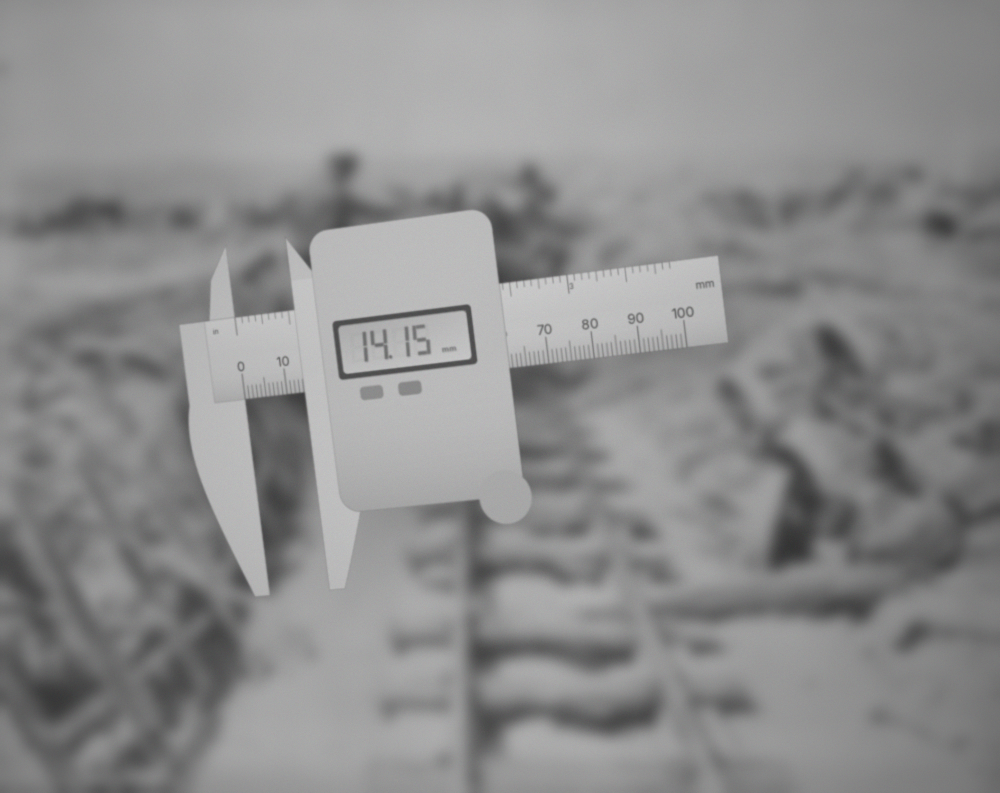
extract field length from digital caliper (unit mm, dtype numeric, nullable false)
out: 14.15 mm
